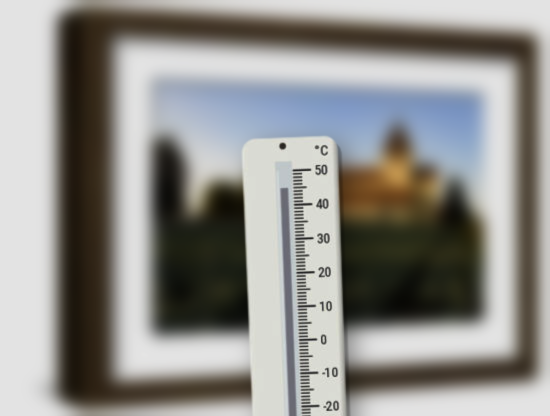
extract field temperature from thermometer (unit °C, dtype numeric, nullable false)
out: 45 °C
